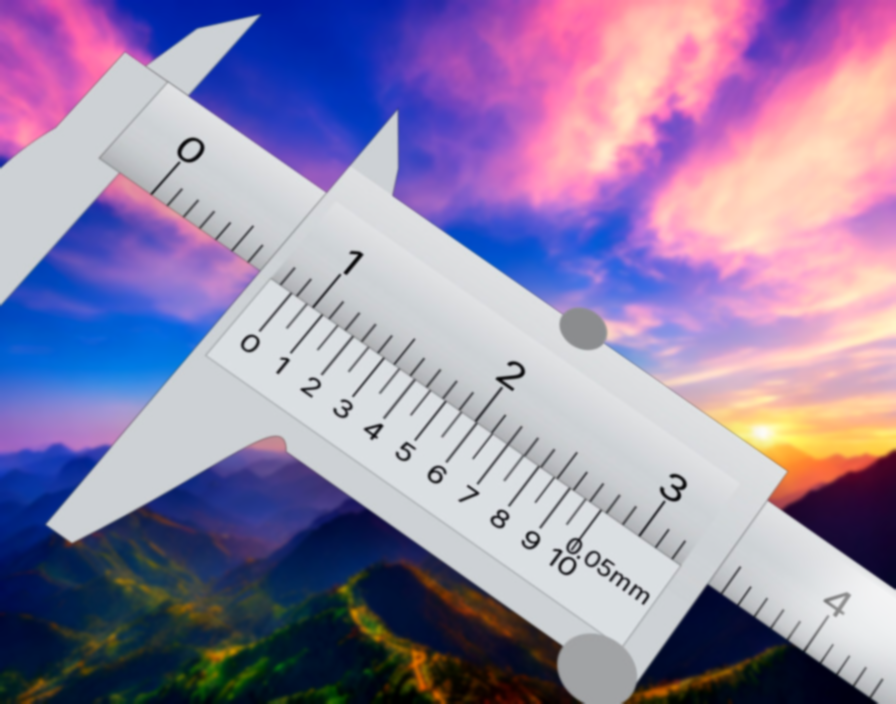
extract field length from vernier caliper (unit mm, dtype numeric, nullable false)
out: 8.7 mm
